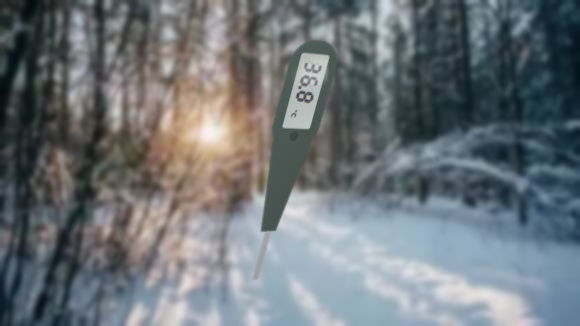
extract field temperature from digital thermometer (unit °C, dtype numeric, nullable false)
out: 36.8 °C
